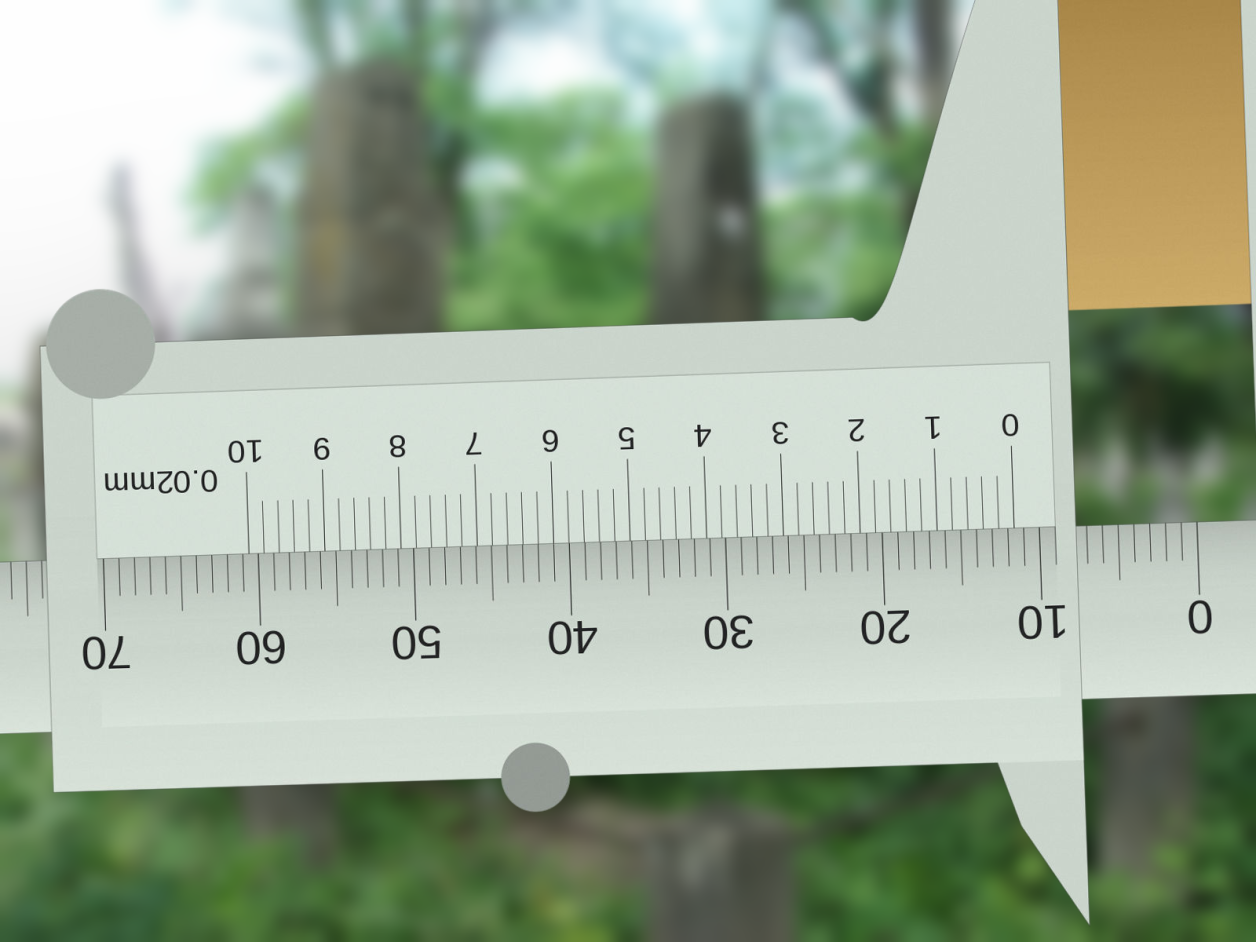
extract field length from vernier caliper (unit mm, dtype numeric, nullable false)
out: 11.6 mm
